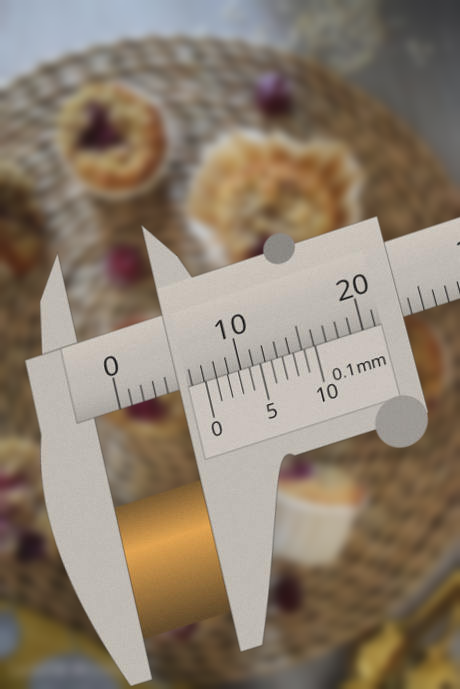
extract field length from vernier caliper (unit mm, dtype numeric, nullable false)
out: 7.1 mm
